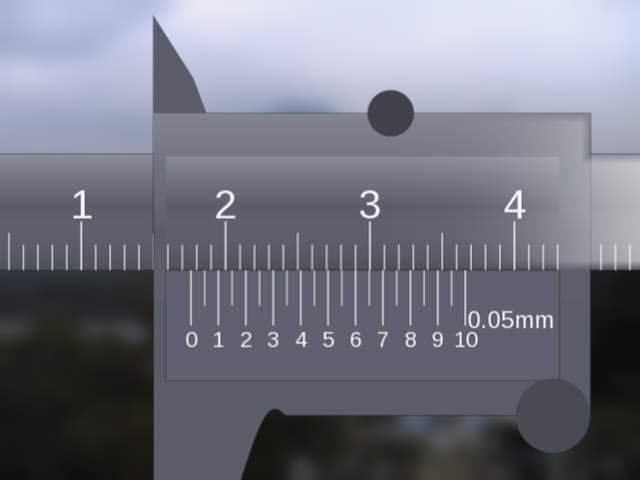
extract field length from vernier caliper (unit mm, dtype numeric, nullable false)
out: 17.6 mm
